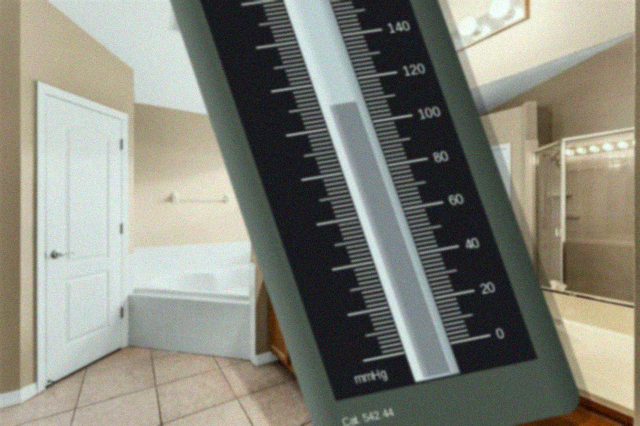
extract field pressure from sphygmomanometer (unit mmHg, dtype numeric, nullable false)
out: 110 mmHg
